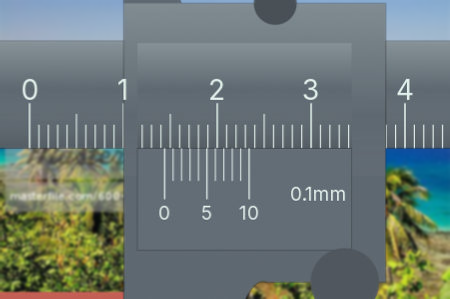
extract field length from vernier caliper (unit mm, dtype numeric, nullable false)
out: 14.4 mm
